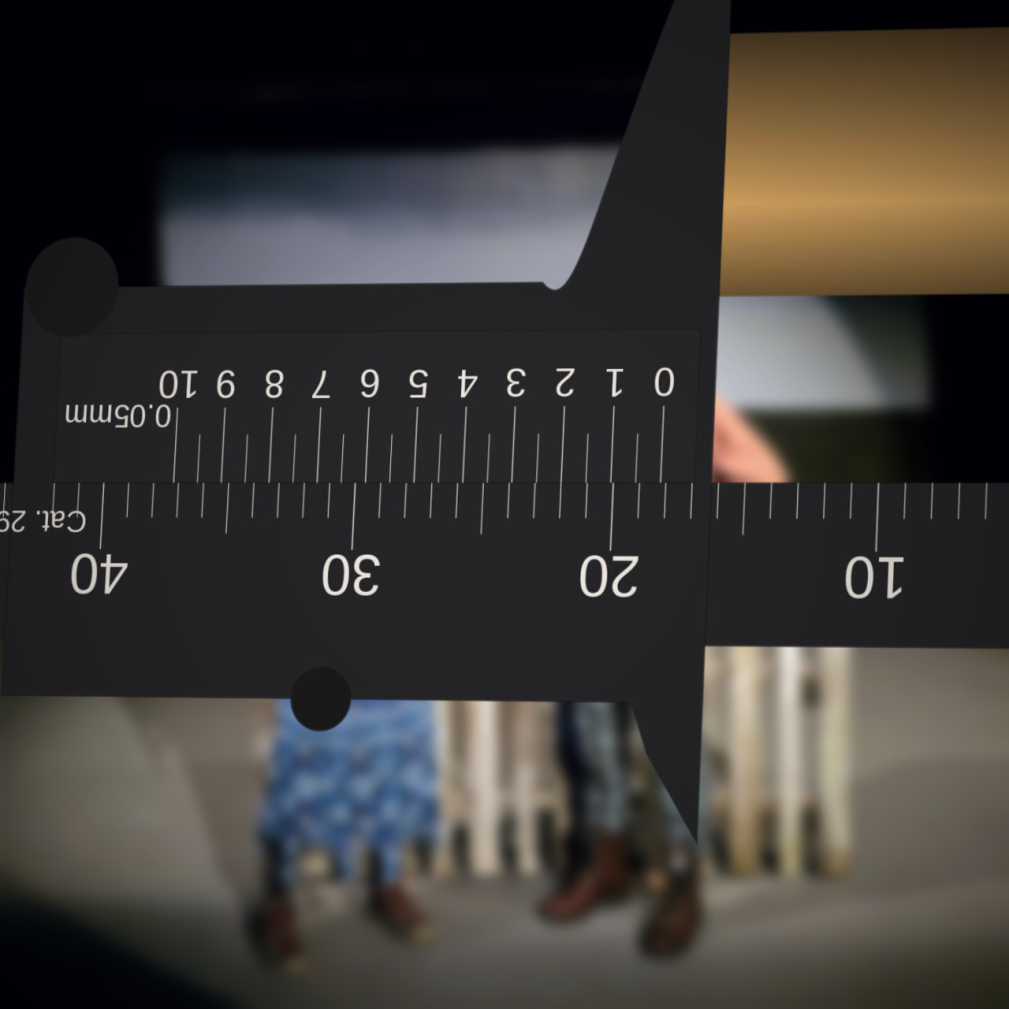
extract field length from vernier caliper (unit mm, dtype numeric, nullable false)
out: 18.20 mm
